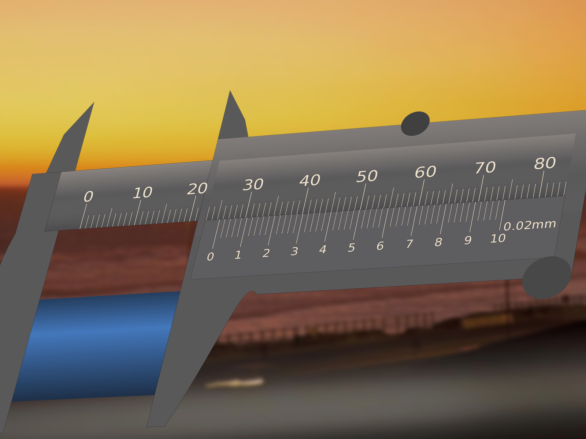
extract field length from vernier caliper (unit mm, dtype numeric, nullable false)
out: 25.4 mm
